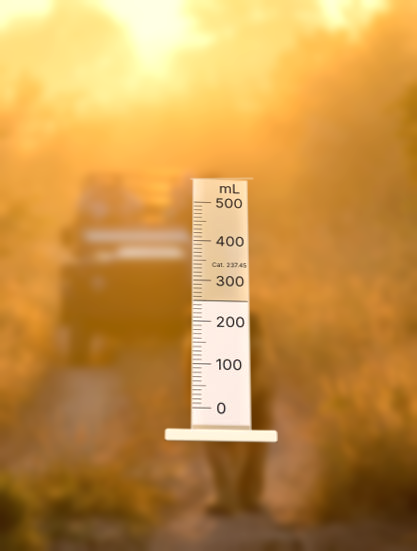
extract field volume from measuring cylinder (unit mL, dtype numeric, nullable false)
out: 250 mL
